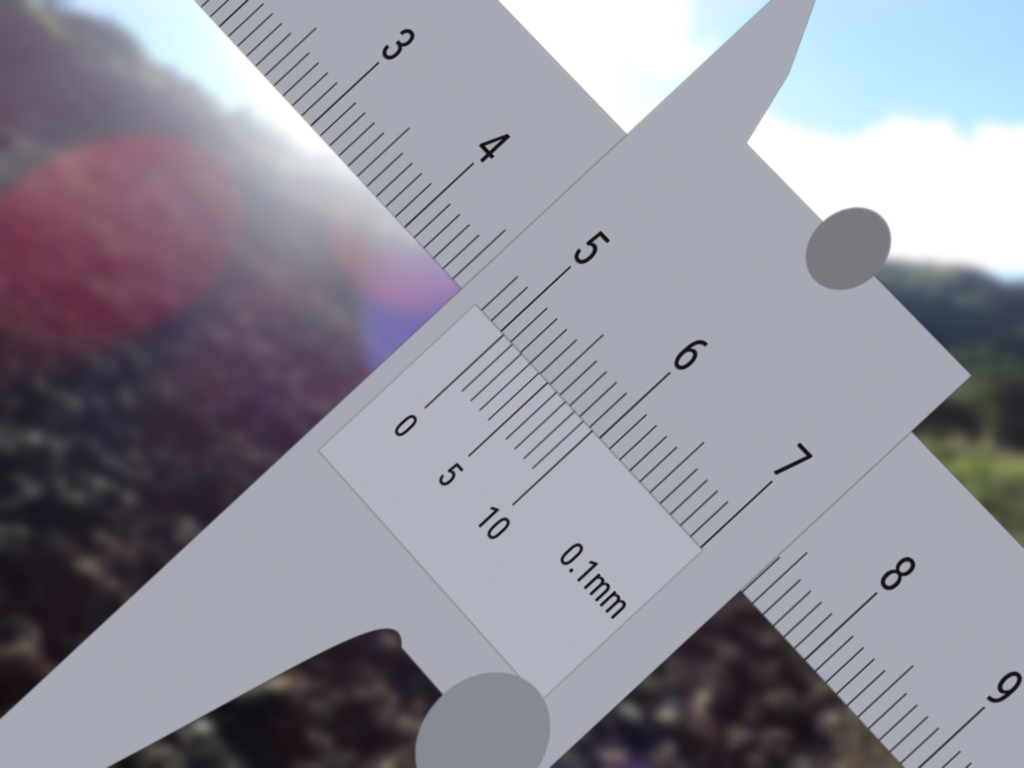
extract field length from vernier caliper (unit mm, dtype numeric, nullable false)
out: 50.3 mm
